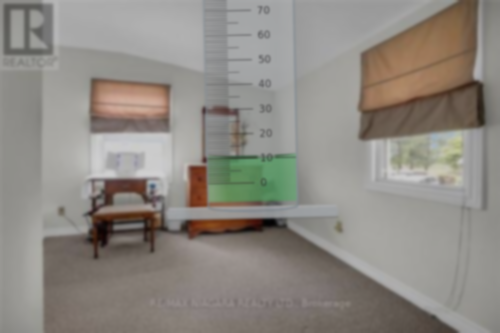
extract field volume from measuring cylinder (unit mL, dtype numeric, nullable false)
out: 10 mL
